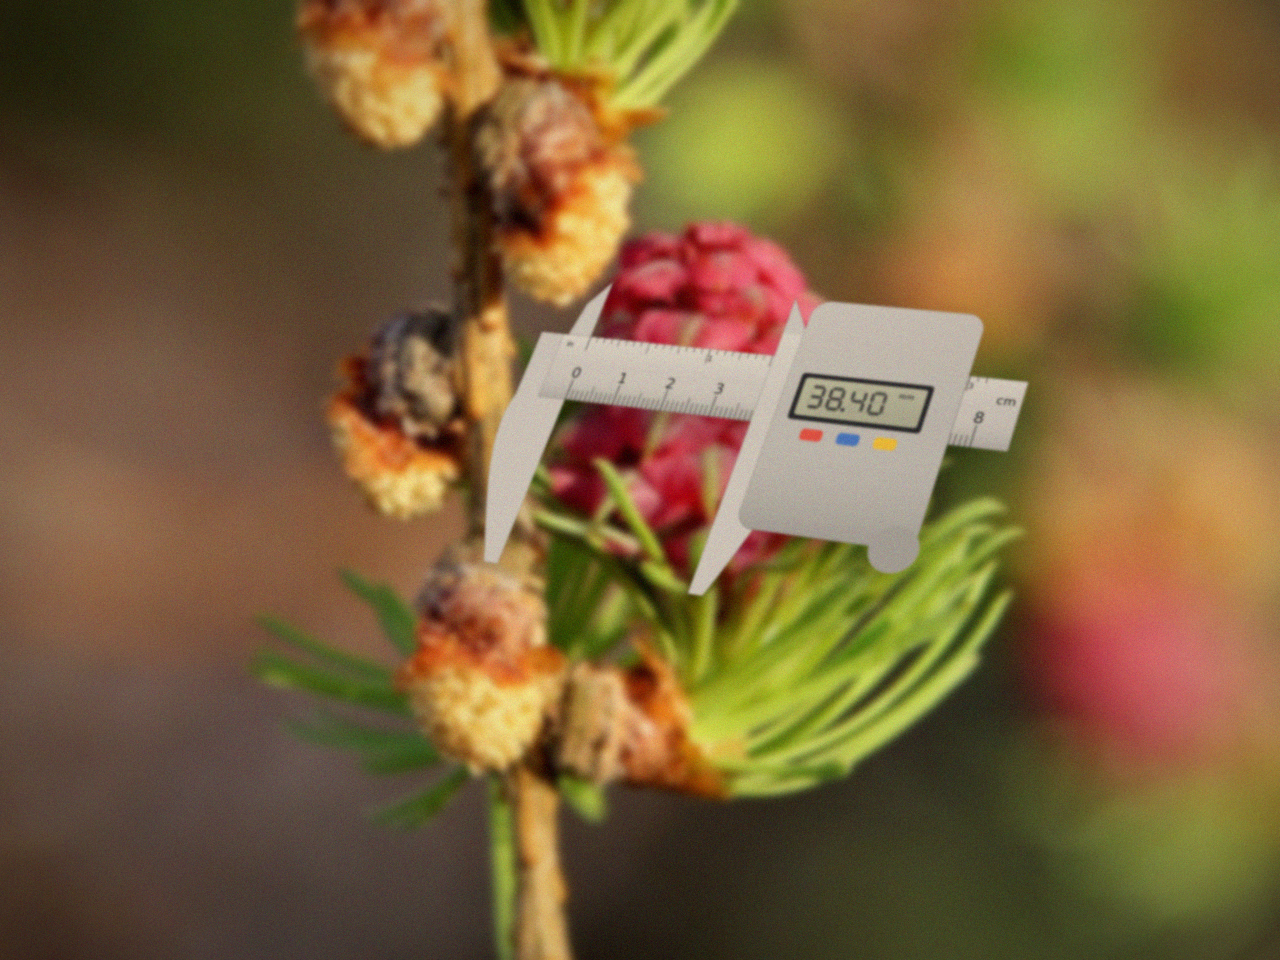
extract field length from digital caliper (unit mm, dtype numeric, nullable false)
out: 38.40 mm
